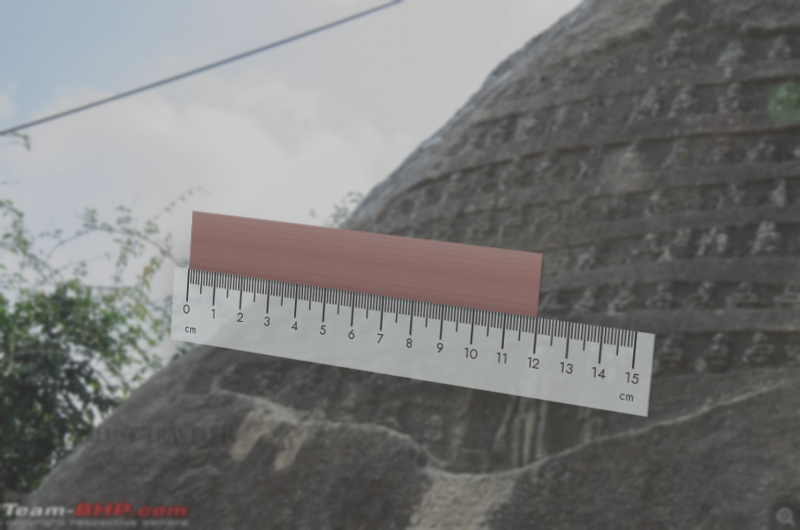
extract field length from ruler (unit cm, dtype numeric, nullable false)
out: 12 cm
